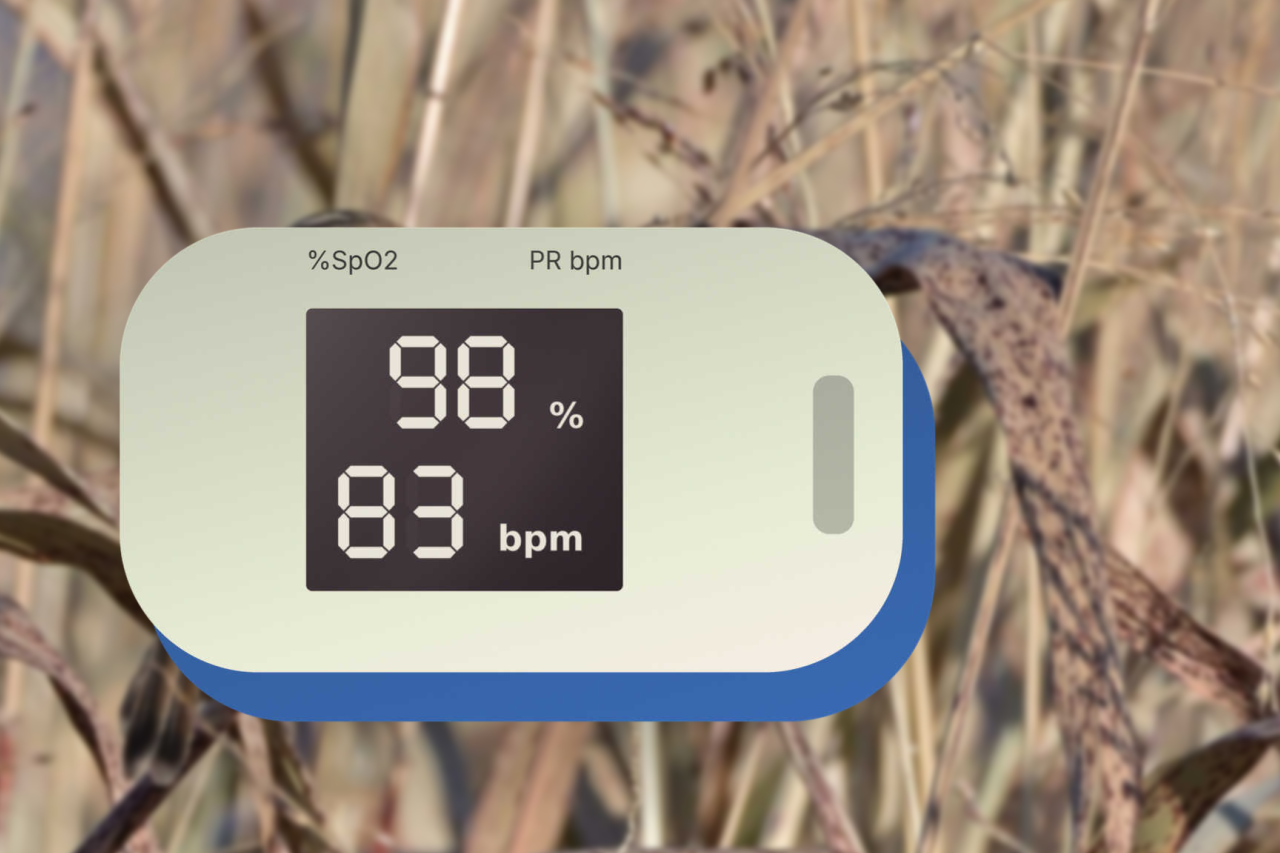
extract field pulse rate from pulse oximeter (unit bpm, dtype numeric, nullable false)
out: 83 bpm
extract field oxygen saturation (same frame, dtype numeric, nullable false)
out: 98 %
